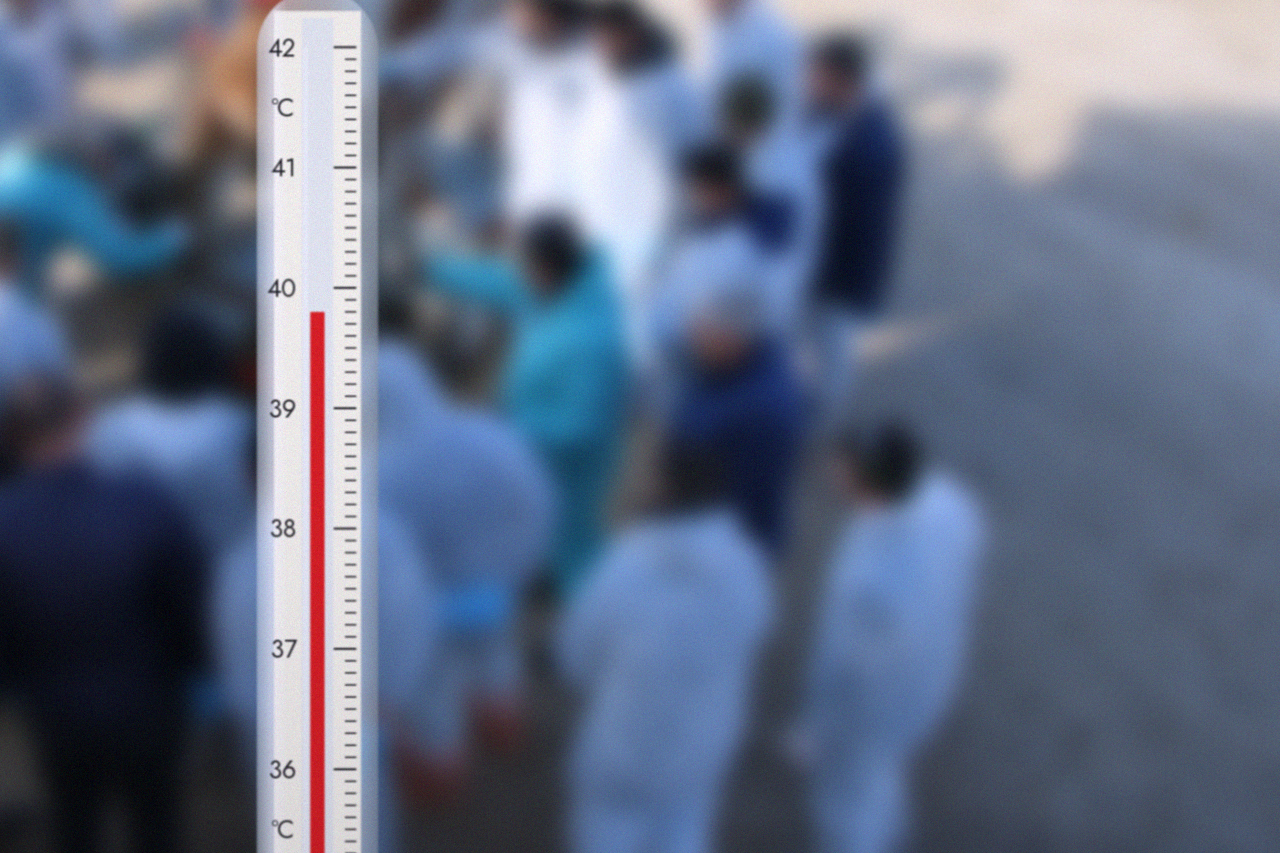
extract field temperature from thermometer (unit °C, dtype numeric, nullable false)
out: 39.8 °C
